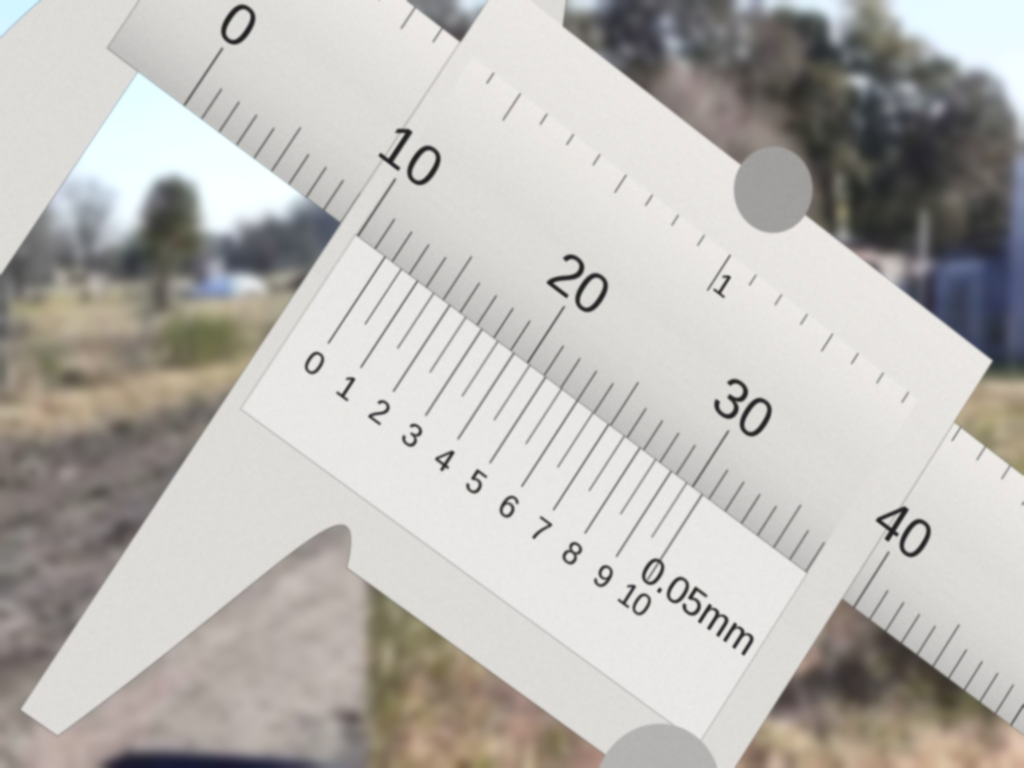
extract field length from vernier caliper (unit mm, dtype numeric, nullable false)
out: 11.6 mm
